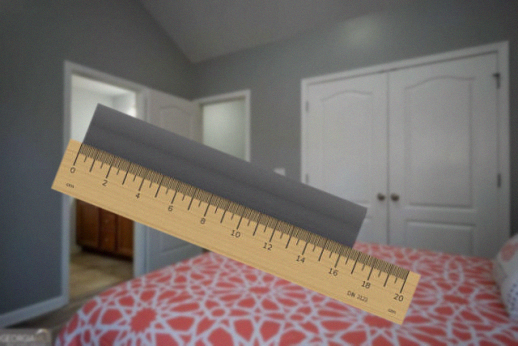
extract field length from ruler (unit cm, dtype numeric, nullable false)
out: 16.5 cm
